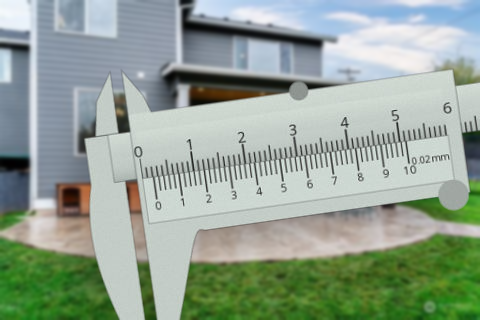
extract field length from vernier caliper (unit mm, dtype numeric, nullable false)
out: 2.2 mm
